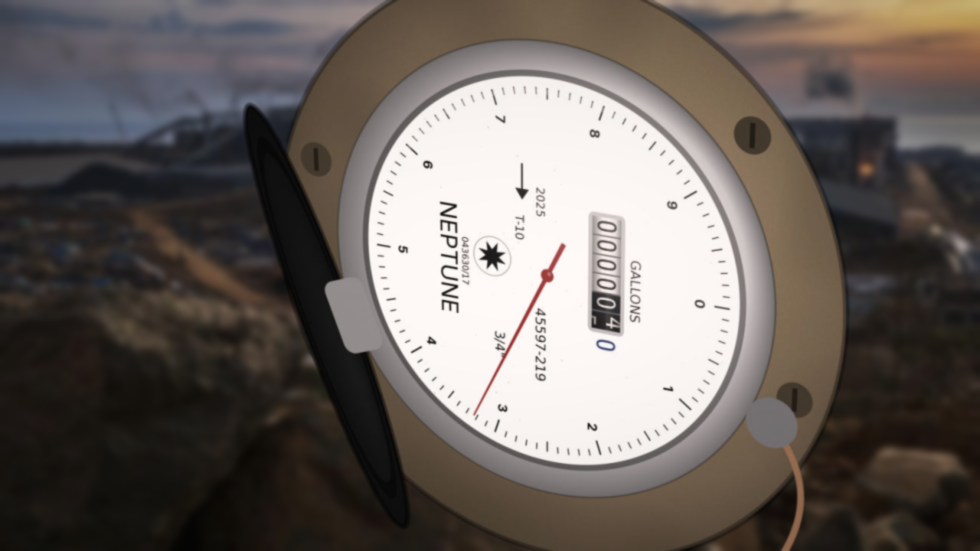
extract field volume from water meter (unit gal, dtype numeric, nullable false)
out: 43.2 gal
